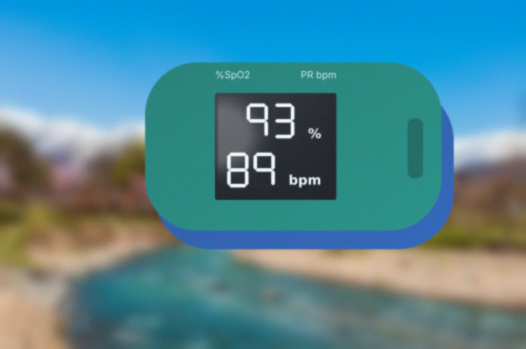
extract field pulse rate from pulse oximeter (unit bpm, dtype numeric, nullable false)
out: 89 bpm
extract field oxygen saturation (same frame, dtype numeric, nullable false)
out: 93 %
